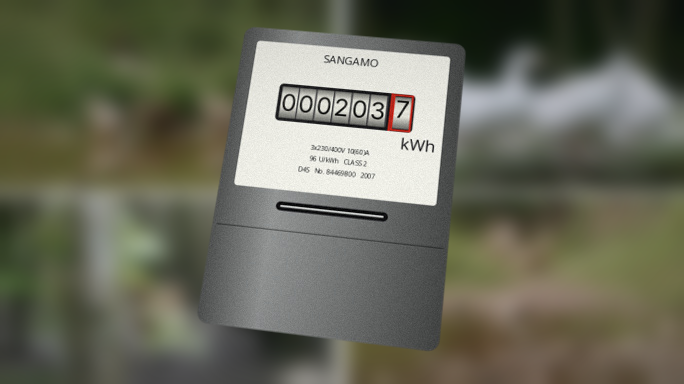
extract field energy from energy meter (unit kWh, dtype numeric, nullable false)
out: 203.7 kWh
